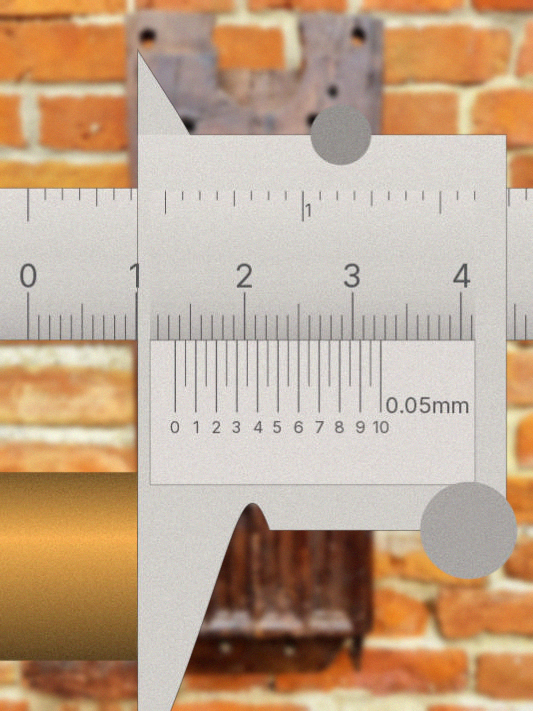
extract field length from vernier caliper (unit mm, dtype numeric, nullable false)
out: 13.6 mm
